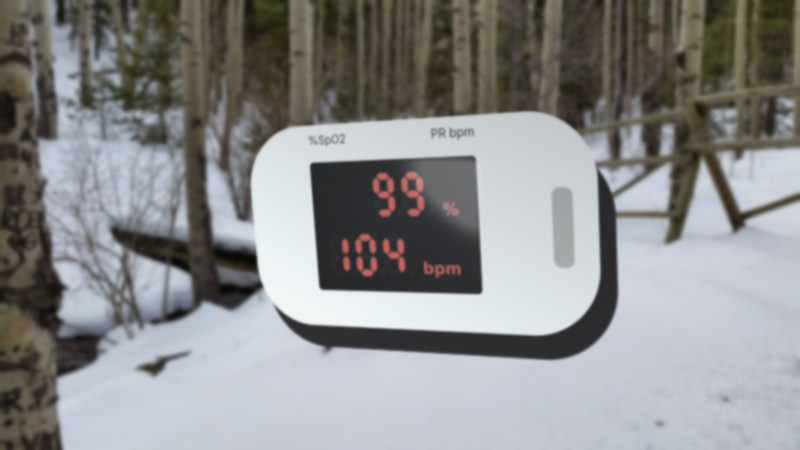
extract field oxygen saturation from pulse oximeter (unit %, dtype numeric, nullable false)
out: 99 %
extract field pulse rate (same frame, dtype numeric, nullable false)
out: 104 bpm
